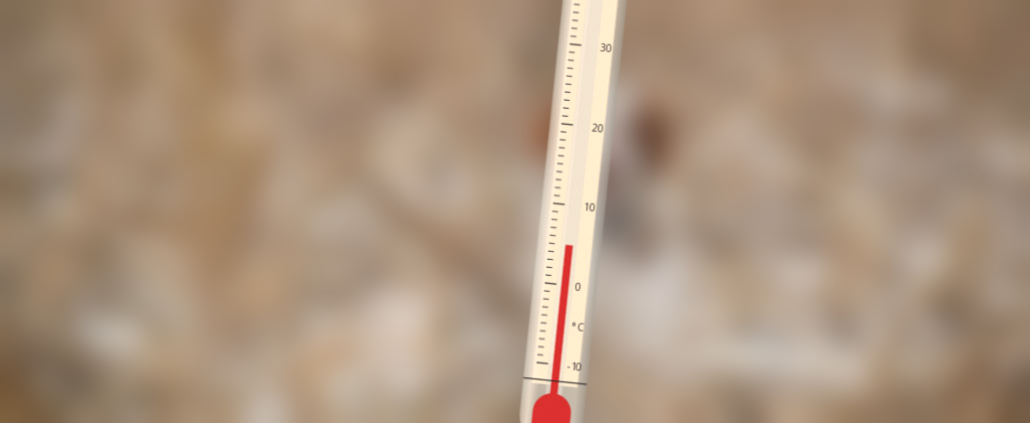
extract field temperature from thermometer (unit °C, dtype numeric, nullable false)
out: 5 °C
